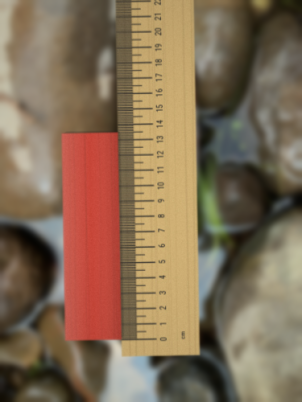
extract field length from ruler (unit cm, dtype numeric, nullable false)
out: 13.5 cm
